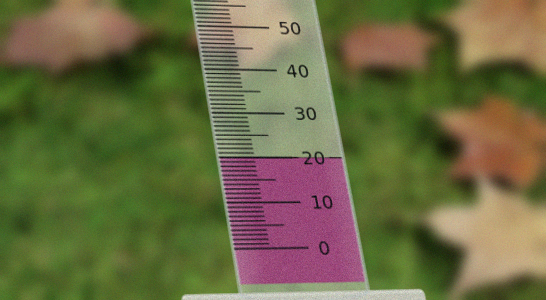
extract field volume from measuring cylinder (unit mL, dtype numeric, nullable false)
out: 20 mL
